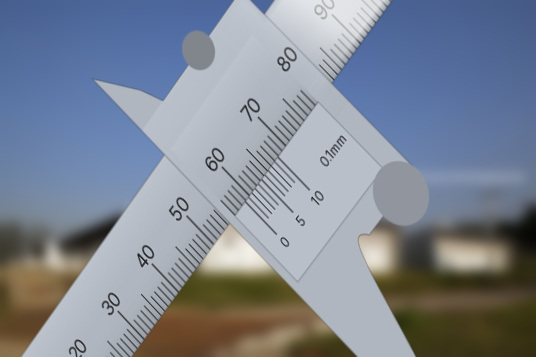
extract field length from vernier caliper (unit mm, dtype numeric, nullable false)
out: 58.8 mm
